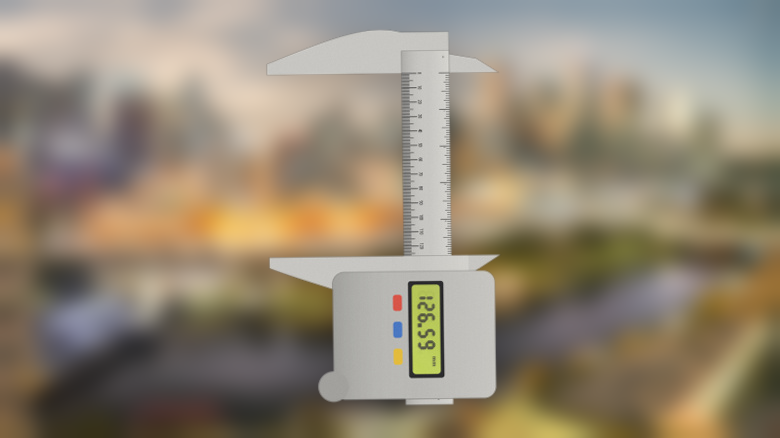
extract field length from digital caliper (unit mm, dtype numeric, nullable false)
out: 126.59 mm
